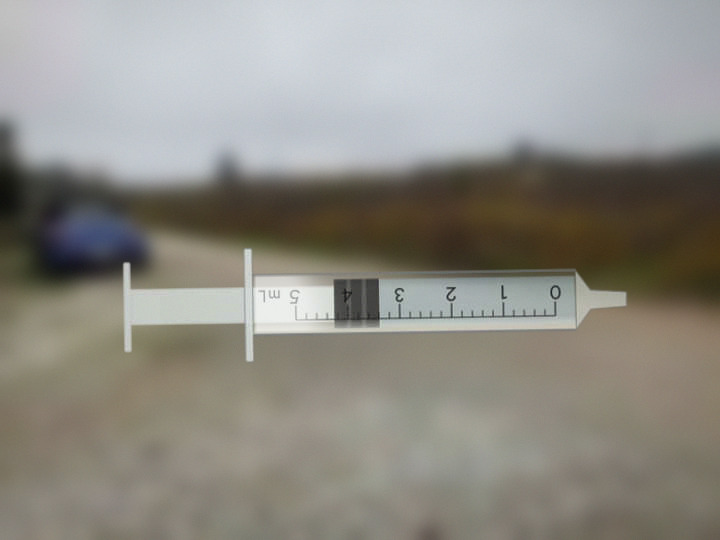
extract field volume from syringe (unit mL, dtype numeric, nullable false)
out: 3.4 mL
